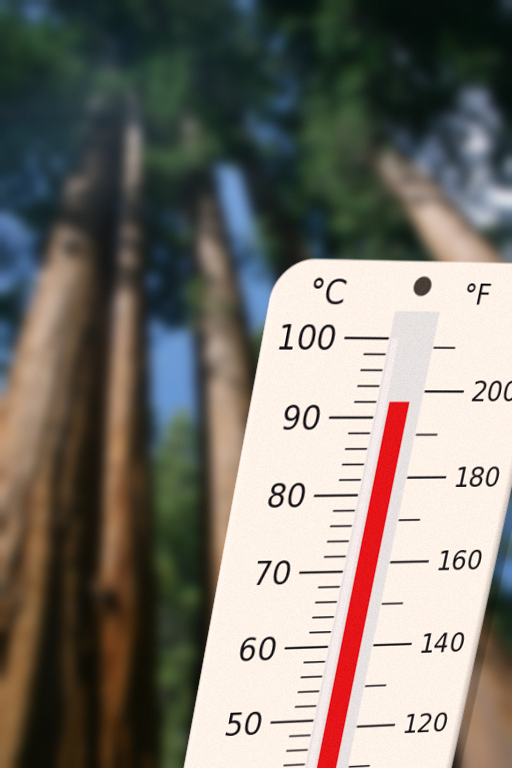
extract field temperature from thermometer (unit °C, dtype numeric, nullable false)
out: 92 °C
